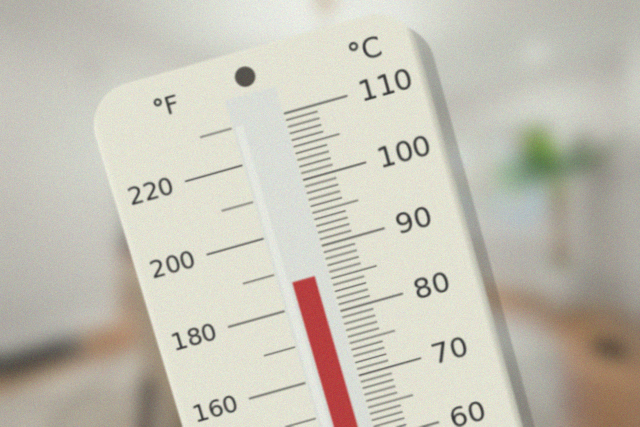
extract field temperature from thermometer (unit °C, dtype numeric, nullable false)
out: 86 °C
